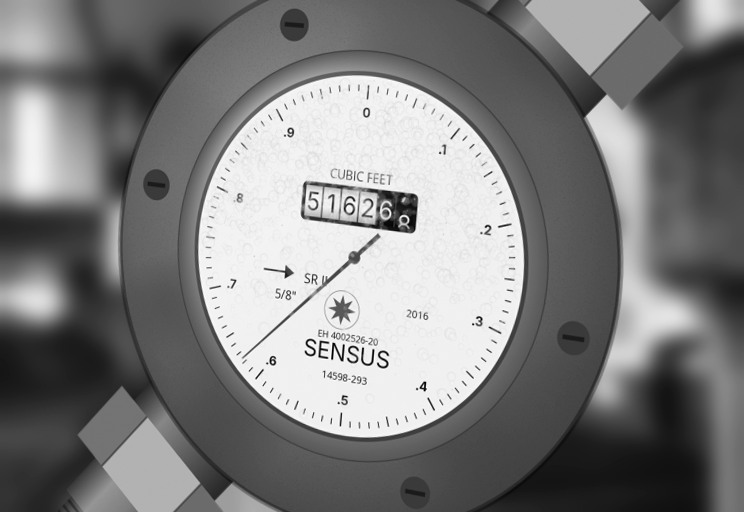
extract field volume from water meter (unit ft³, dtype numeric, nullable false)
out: 516267.62 ft³
